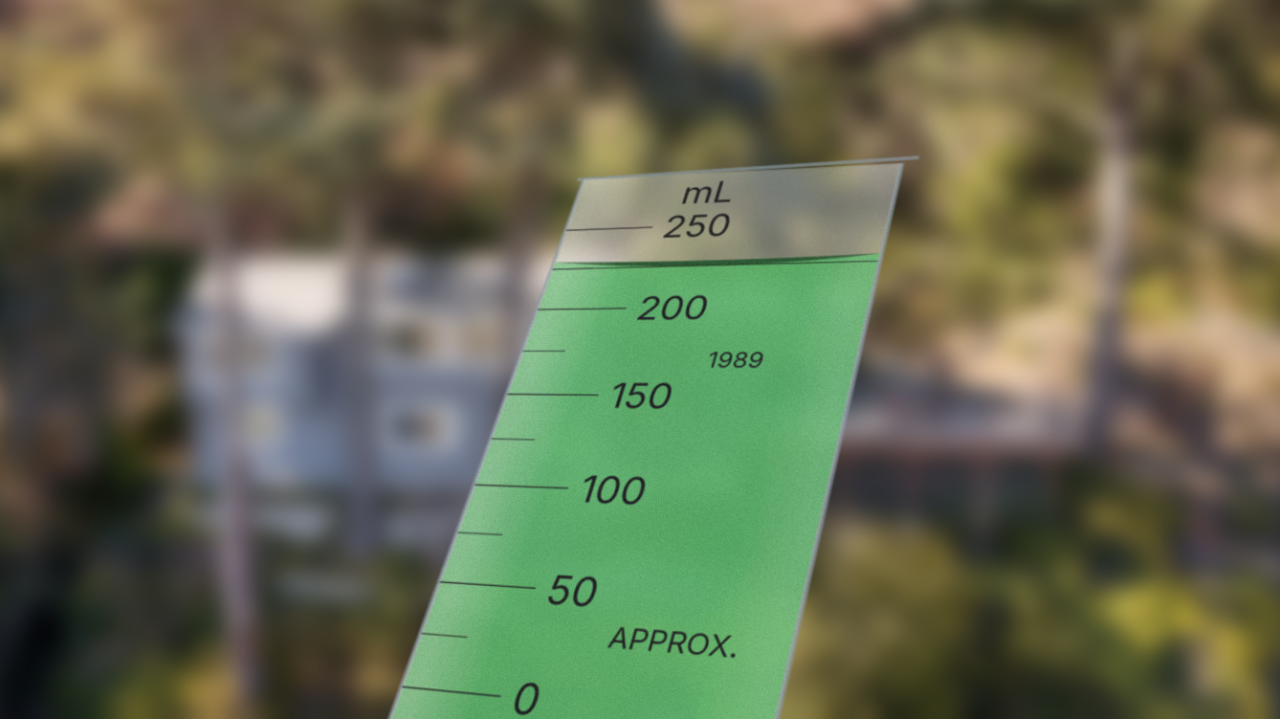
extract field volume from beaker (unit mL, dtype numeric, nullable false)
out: 225 mL
